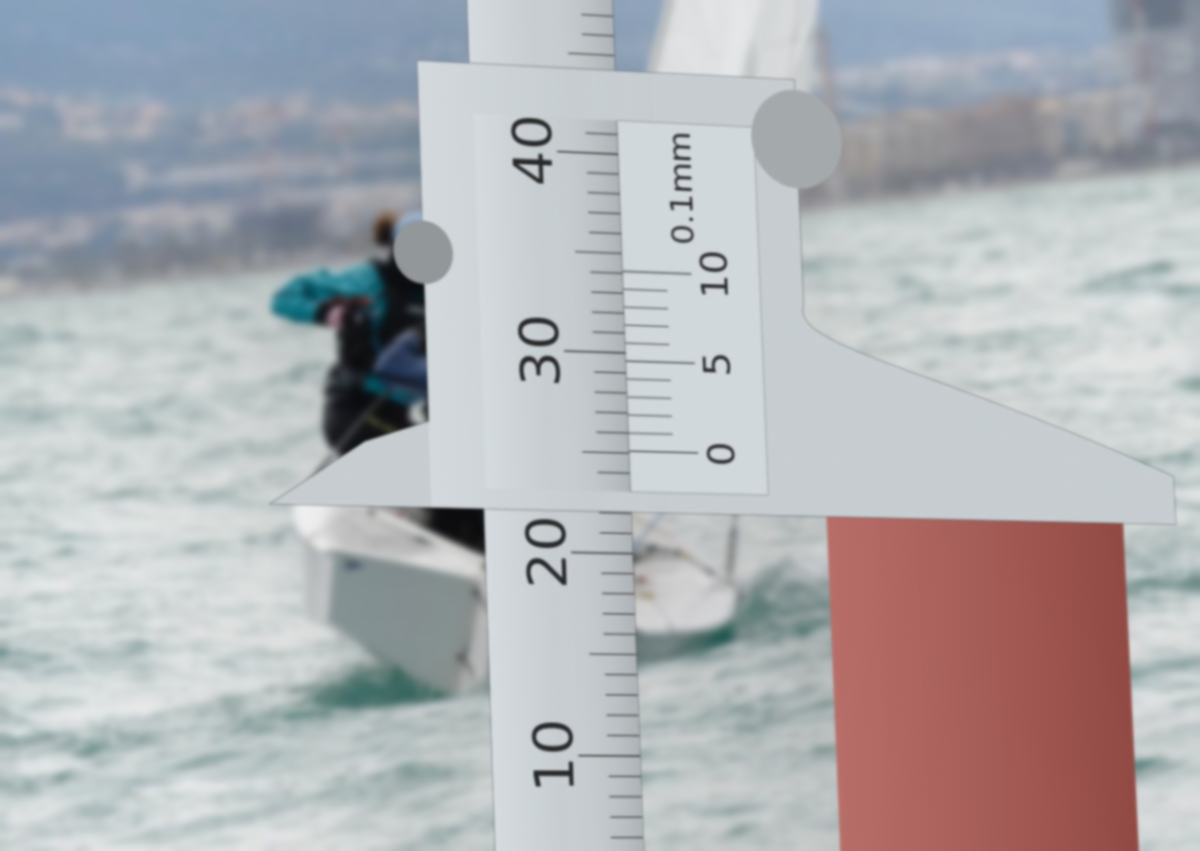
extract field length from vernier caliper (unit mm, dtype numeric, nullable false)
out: 25.1 mm
